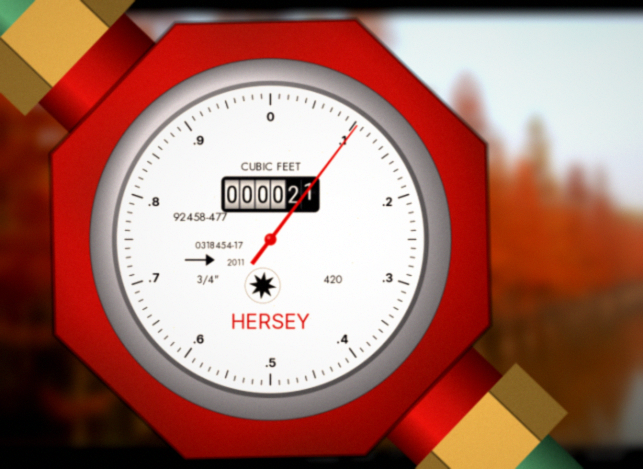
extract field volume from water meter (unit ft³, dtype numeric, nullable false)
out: 21.10 ft³
